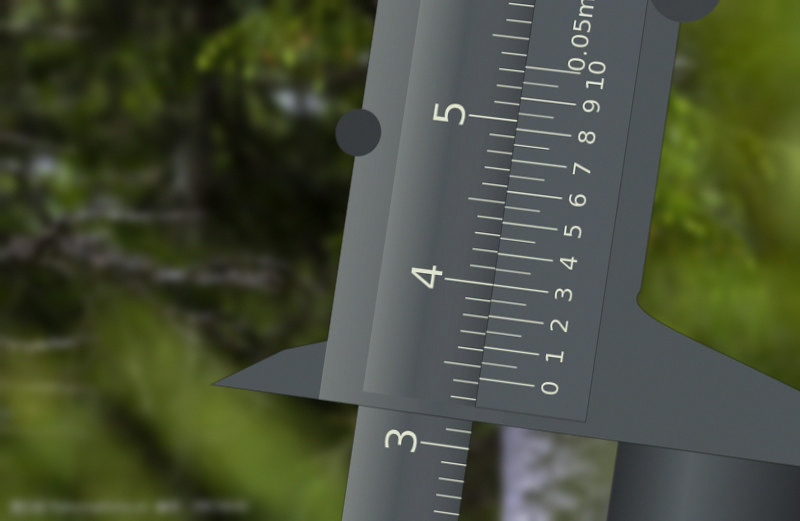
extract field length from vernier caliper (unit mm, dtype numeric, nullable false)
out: 34.3 mm
